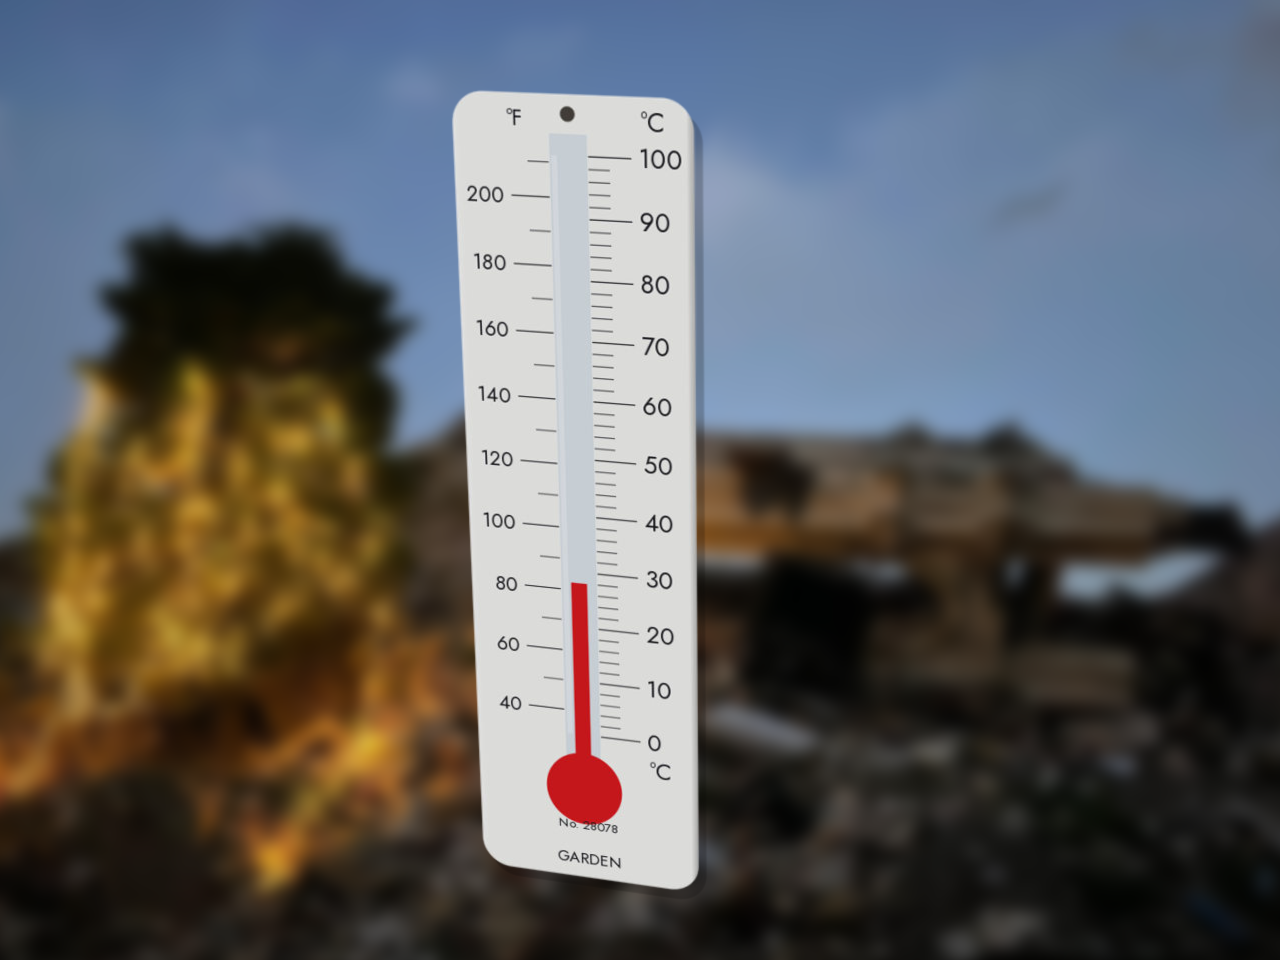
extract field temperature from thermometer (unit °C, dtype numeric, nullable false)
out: 28 °C
